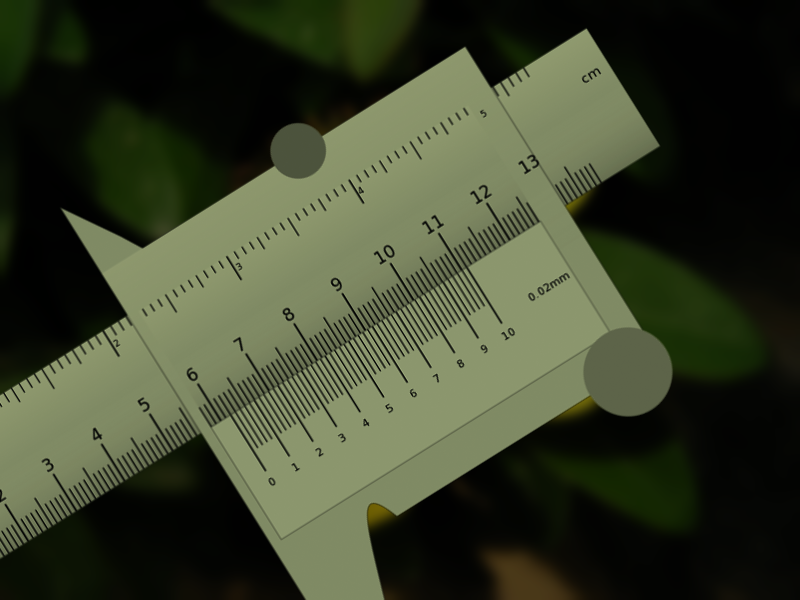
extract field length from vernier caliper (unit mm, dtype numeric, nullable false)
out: 62.0 mm
